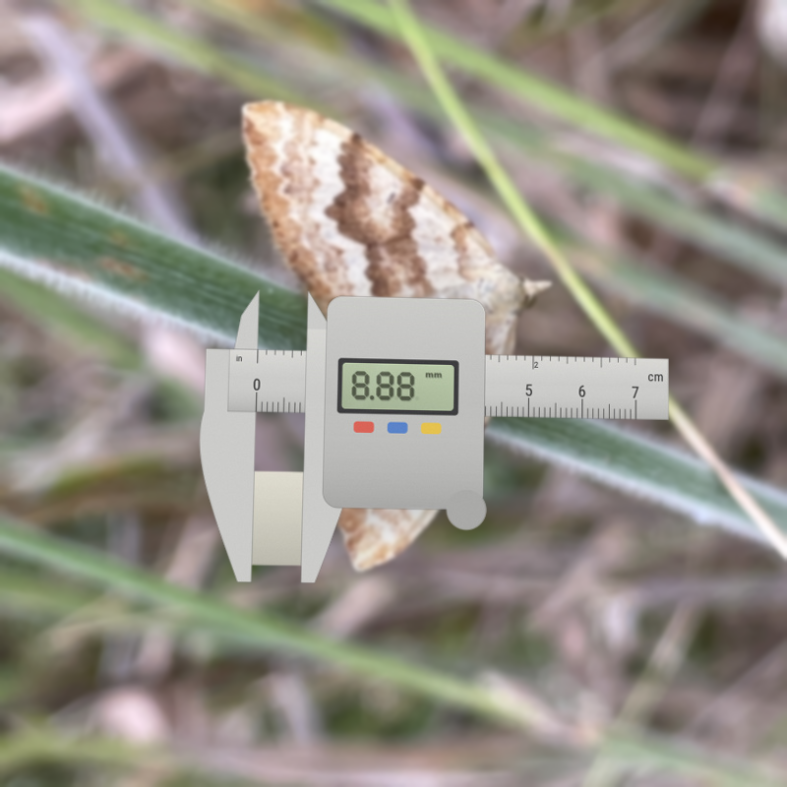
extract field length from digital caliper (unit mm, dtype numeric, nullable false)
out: 8.88 mm
